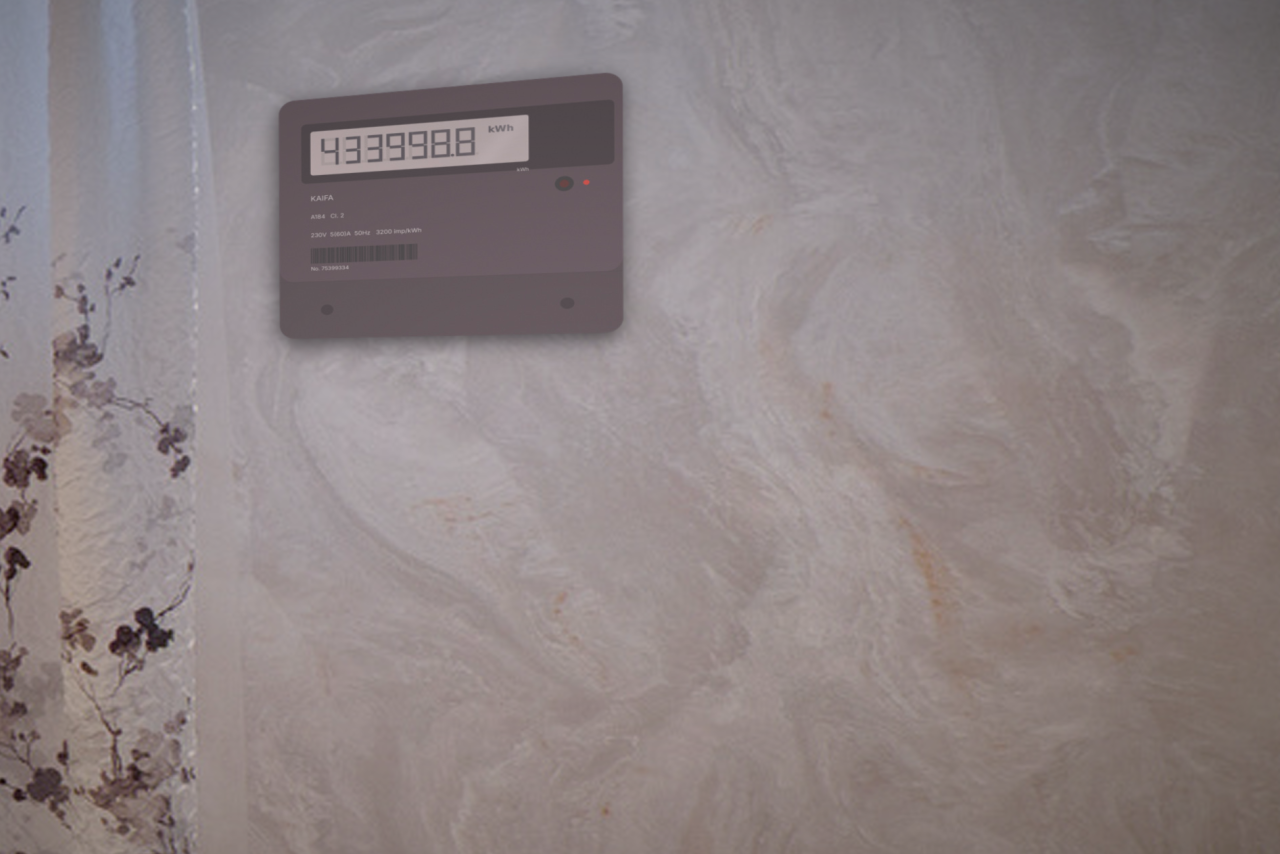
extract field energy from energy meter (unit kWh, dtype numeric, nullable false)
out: 433998.8 kWh
